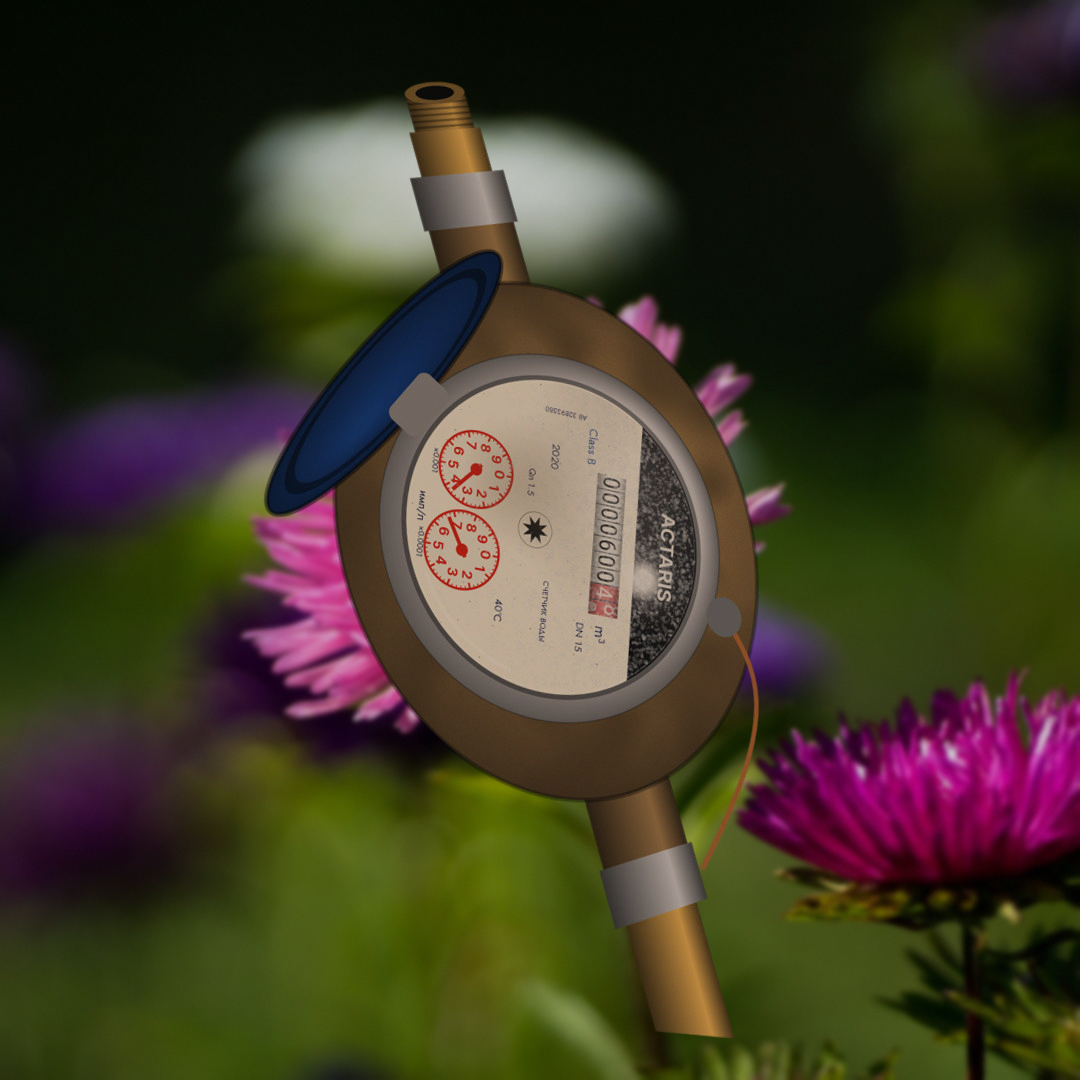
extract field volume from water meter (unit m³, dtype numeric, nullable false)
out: 600.4836 m³
